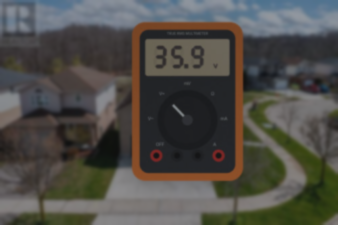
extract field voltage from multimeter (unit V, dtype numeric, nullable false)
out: 35.9 V
